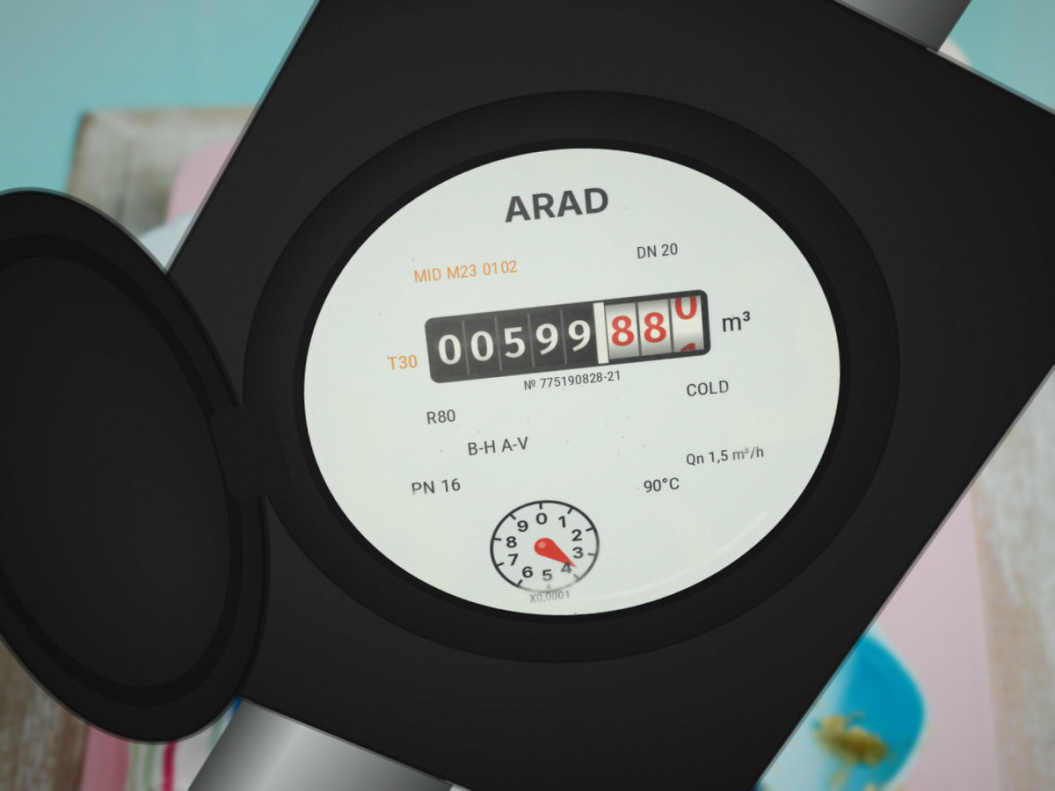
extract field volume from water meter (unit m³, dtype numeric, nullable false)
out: 599.8803 m³
